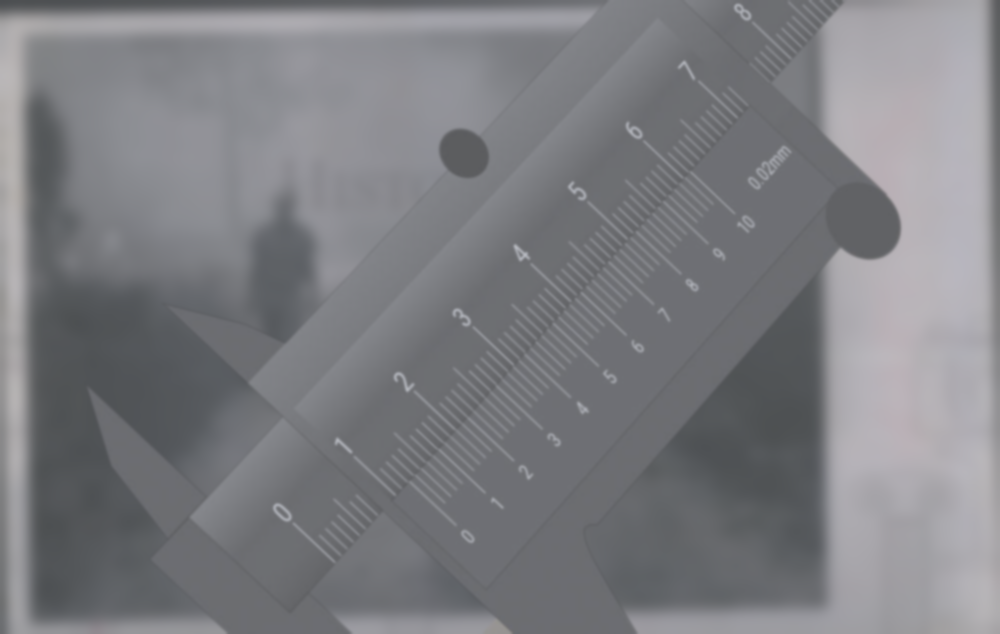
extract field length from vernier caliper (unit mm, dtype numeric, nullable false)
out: 12.2 mm
